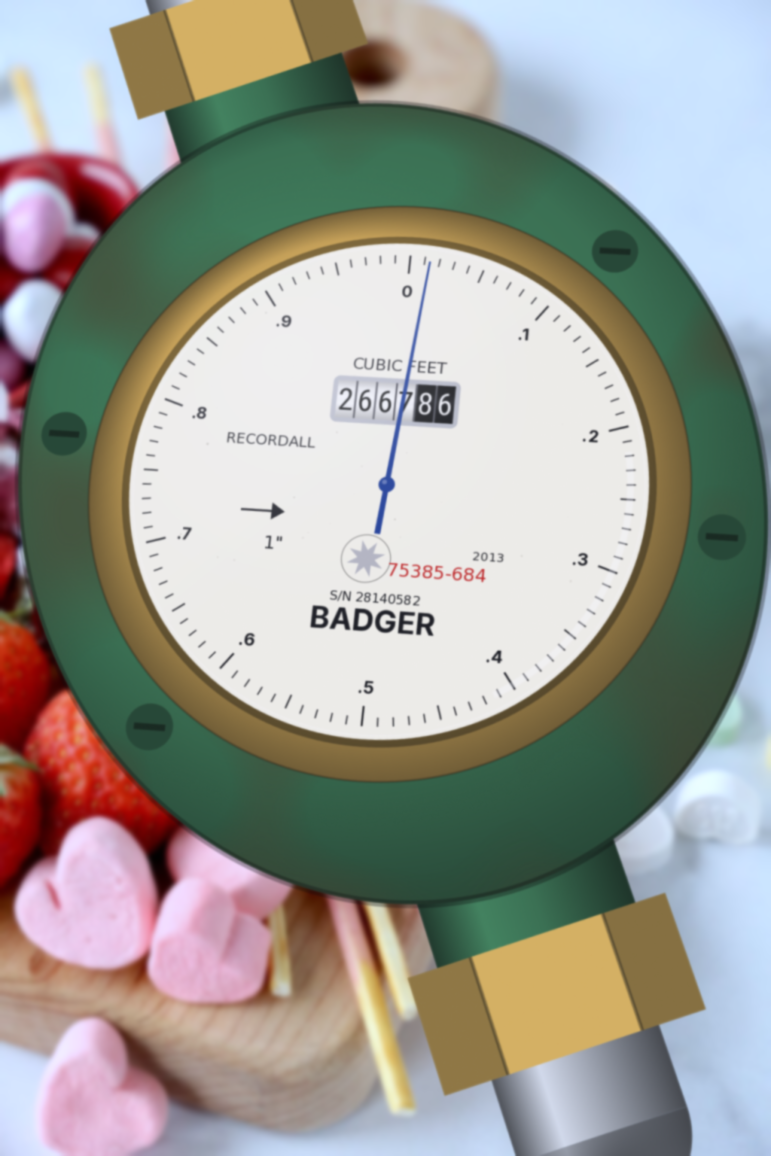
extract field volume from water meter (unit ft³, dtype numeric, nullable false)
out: 266786.01 ft³
